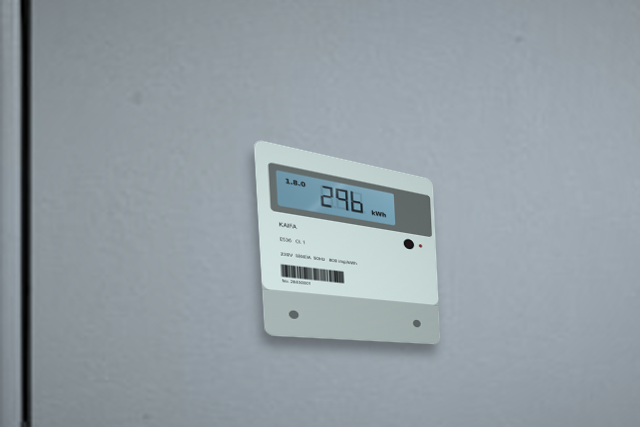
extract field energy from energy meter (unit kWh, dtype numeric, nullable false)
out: 296 kWh
